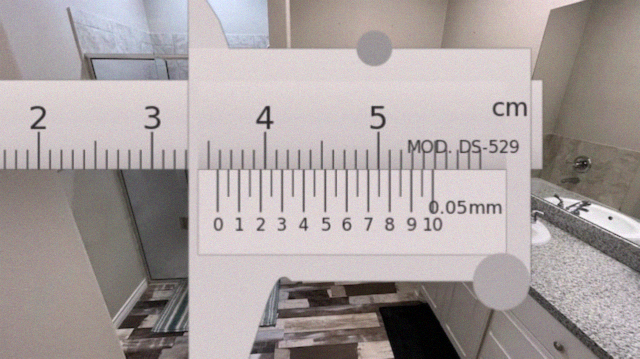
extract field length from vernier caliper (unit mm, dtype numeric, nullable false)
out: 35.8 mm
